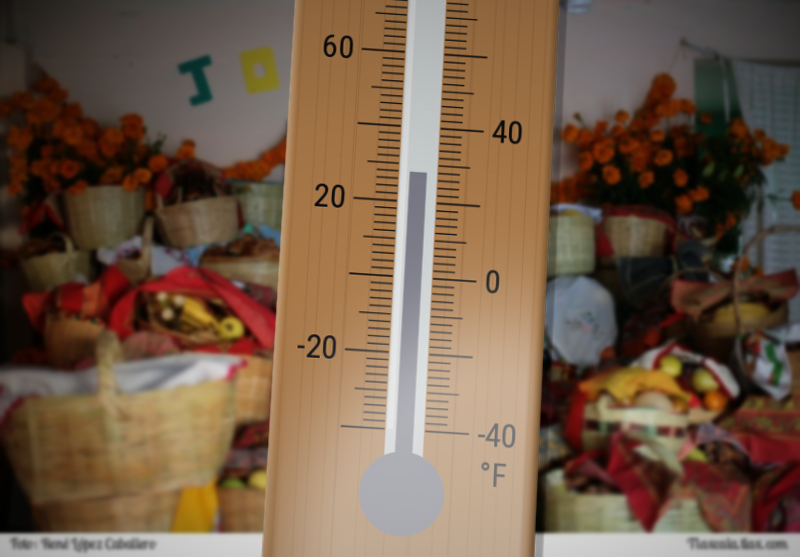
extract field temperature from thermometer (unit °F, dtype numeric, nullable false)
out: 28 °F
